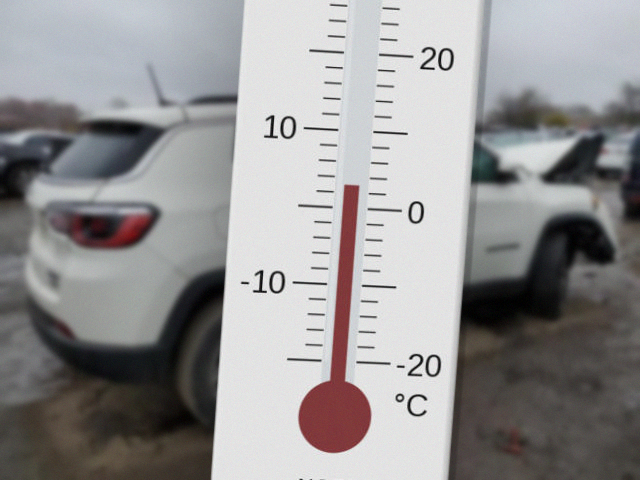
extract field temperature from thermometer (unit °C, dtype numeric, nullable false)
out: 3 °C
